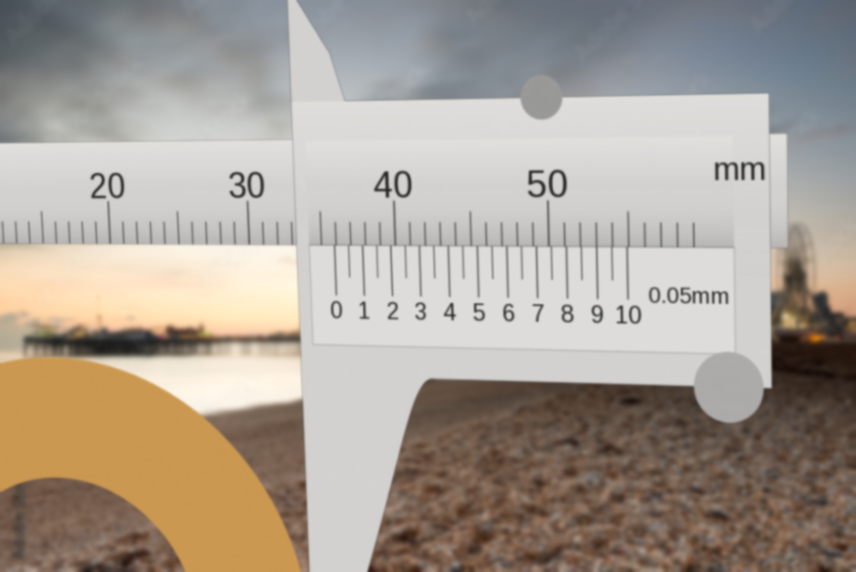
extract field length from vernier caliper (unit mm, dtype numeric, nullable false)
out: 35.9 mm
